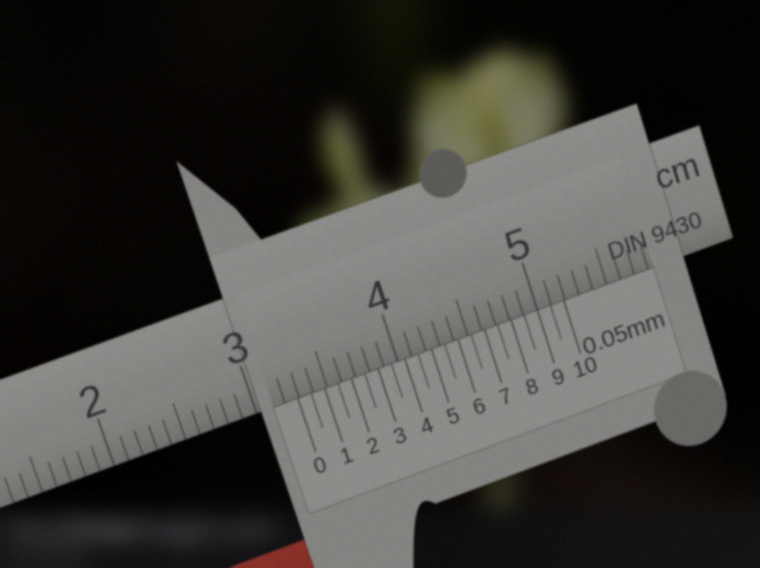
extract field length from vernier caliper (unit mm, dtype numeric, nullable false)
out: 32.9 mm
